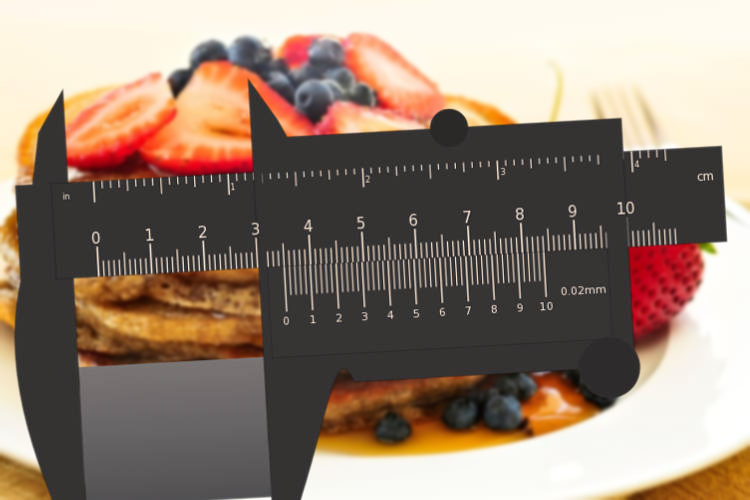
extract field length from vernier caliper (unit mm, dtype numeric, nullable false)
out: 35.0 mm
